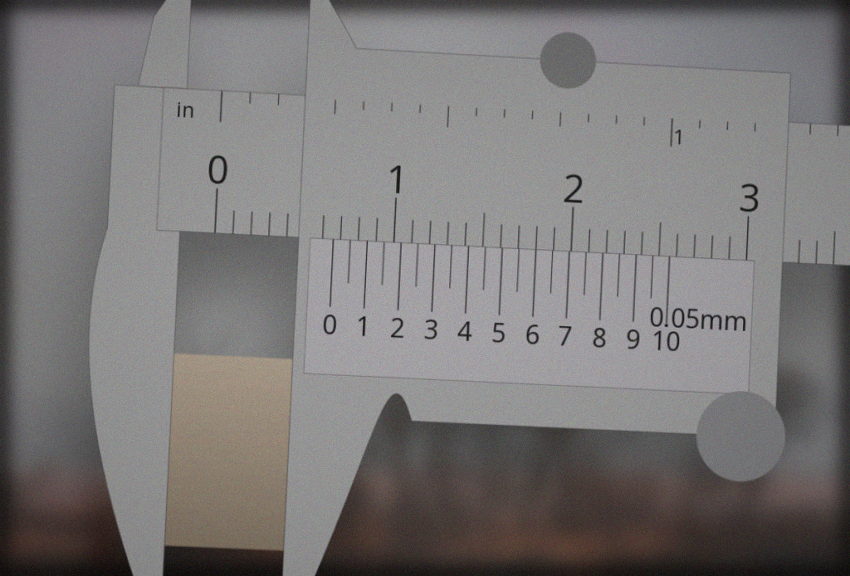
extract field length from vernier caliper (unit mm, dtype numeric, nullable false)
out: 6.6 mm
